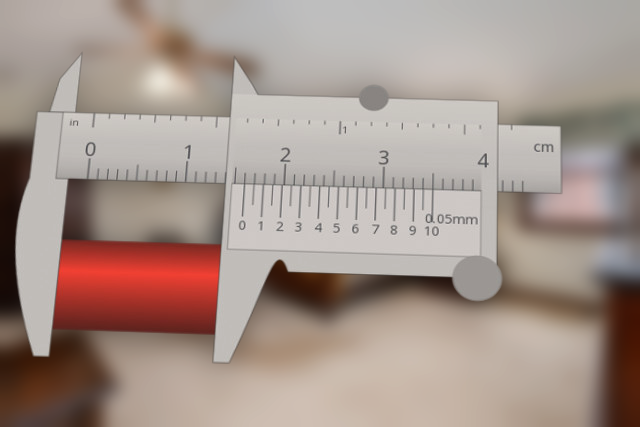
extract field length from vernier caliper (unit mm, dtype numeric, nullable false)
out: 16.0 mm
